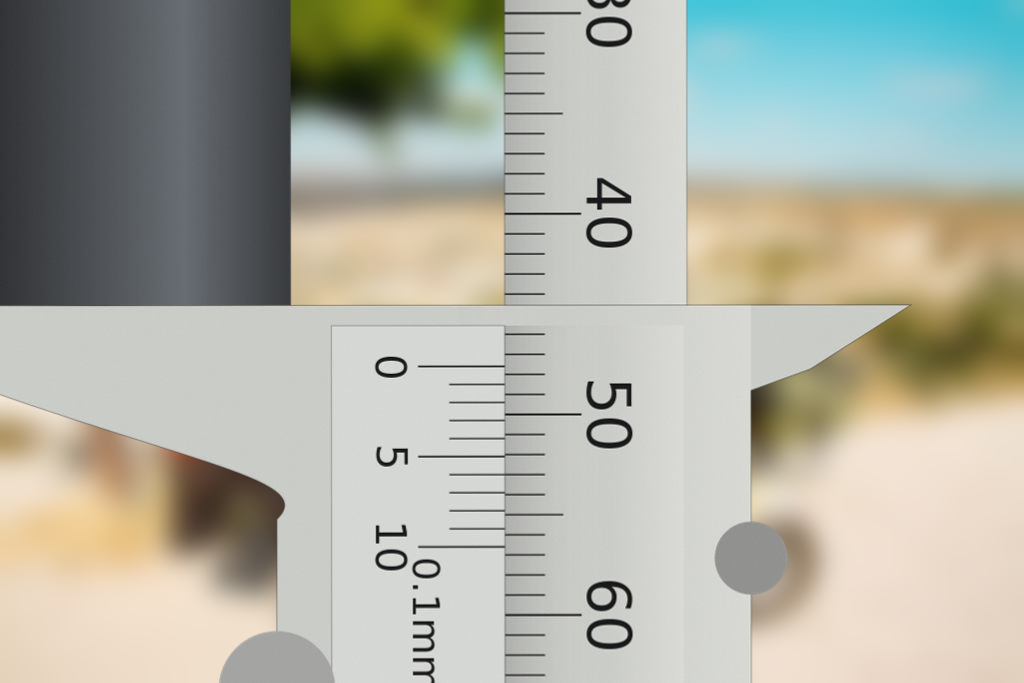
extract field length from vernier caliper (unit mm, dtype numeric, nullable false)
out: 47.6 mm
